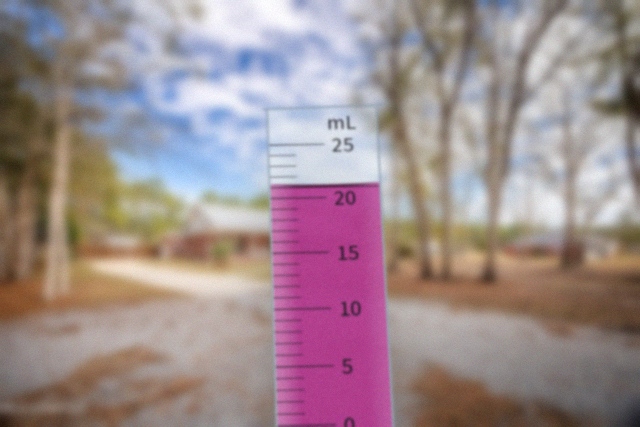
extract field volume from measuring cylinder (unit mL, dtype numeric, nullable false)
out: 21 mL
